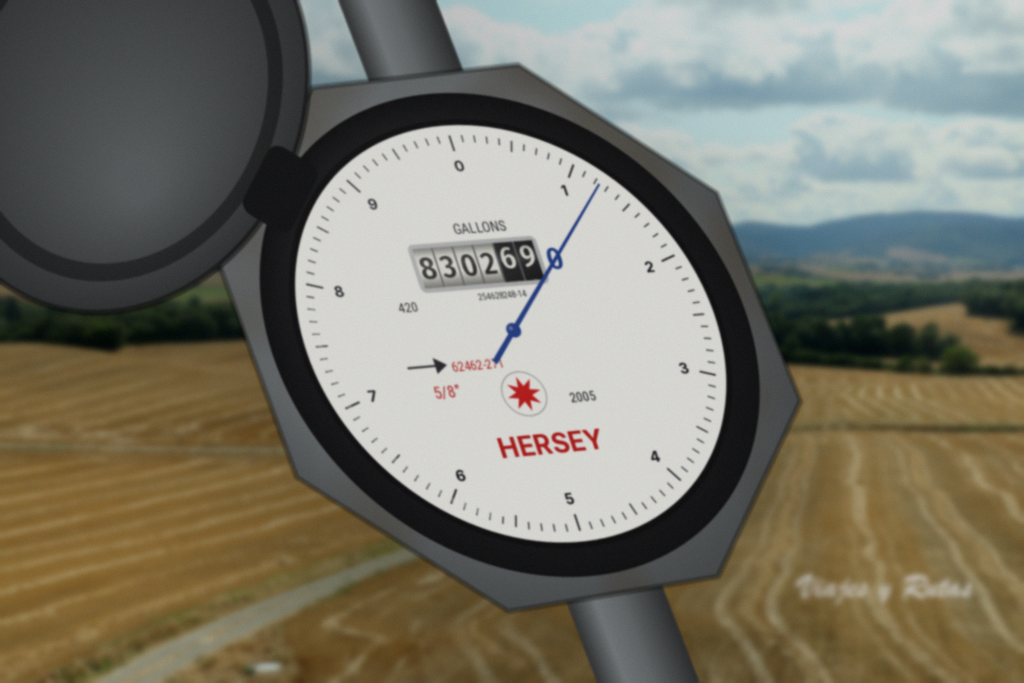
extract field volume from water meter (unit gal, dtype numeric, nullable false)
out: 8302691.2 gal
